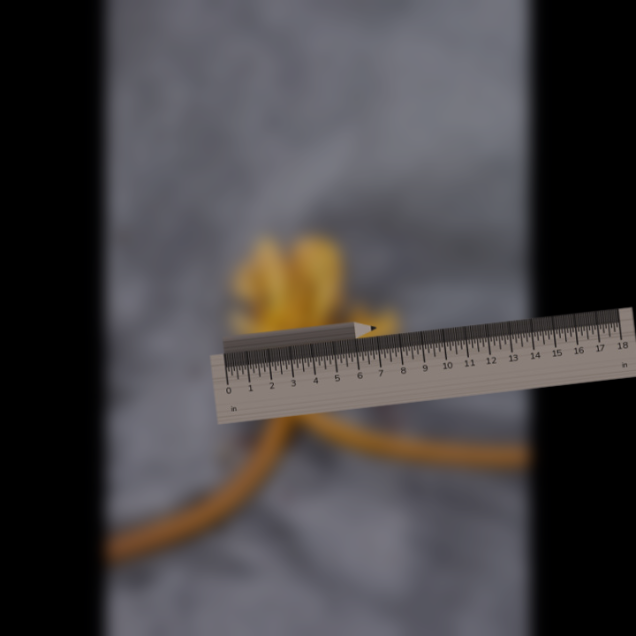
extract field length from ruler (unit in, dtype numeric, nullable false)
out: 7 in
